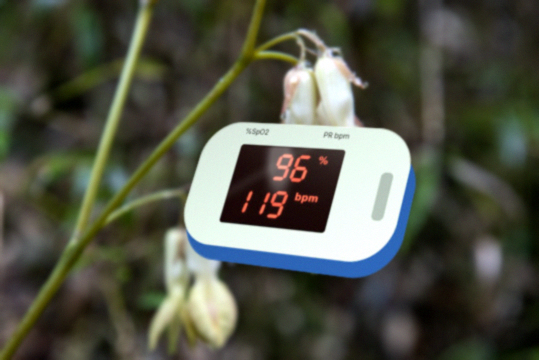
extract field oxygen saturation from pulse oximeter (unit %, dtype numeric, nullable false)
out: 96 %
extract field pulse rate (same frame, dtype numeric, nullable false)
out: 119 bpm
